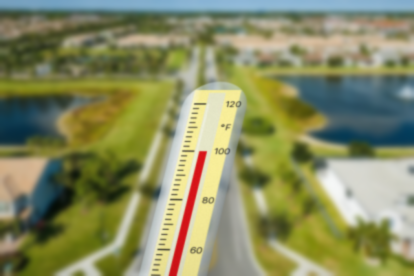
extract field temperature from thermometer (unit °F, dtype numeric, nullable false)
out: 100 °F
